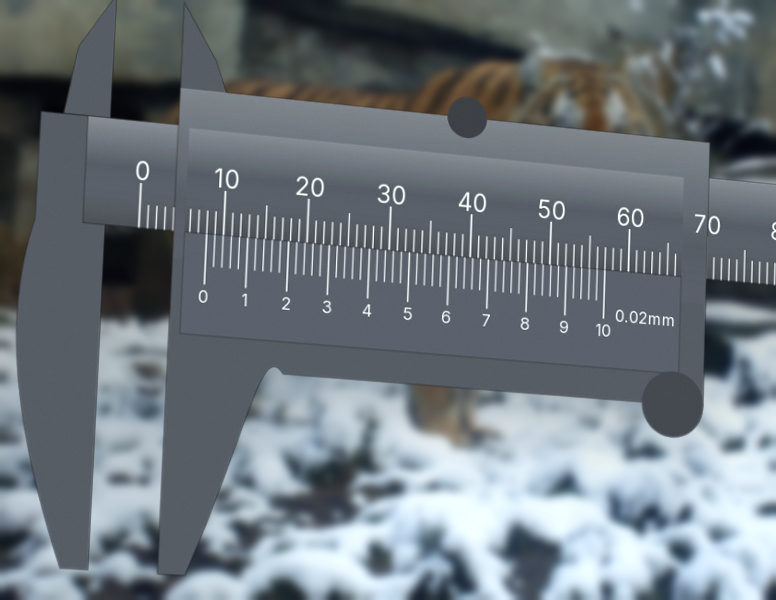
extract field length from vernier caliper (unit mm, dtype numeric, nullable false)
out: 8.0 mm
